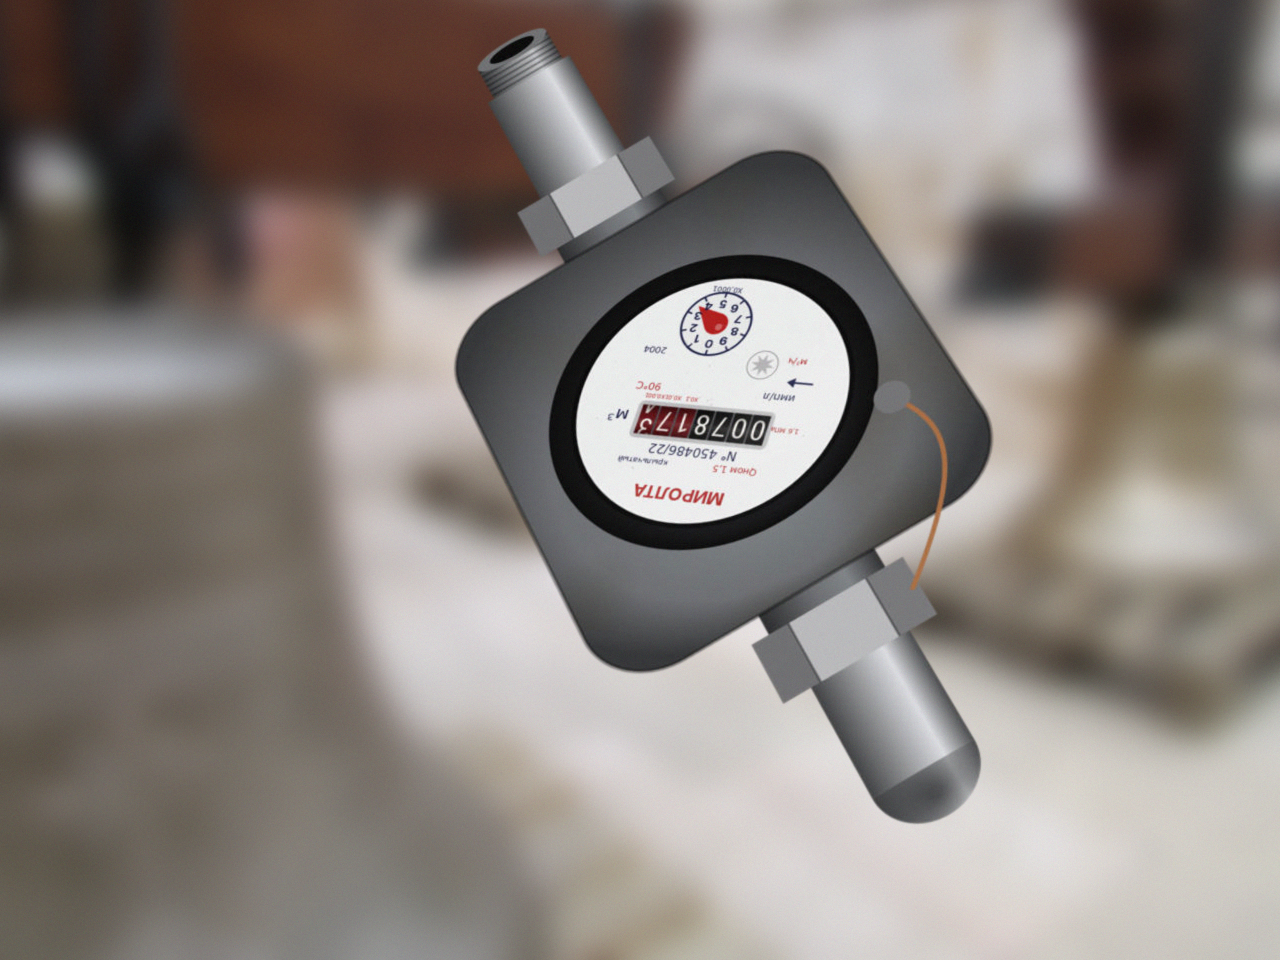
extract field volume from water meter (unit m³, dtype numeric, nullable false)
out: 78.1733 m³
